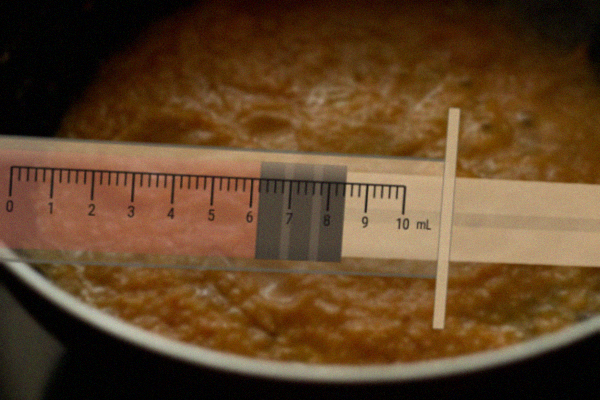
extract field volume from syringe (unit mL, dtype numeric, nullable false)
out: 6.2 mL
